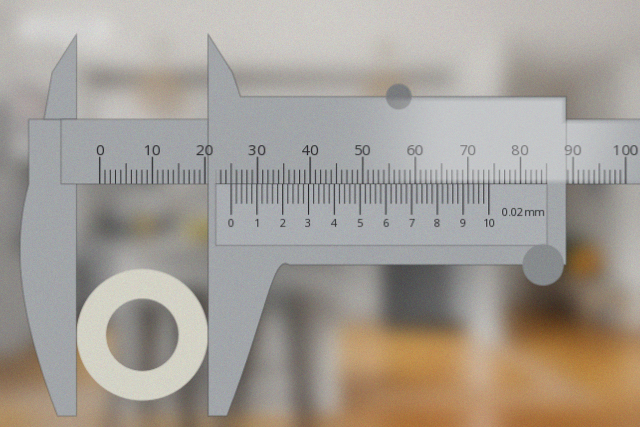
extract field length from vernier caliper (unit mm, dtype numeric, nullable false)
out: 25.0 mm
